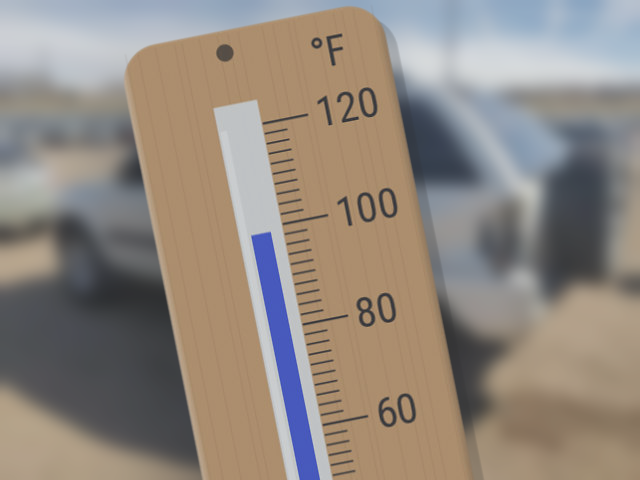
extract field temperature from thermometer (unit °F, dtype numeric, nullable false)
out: 99 °F
